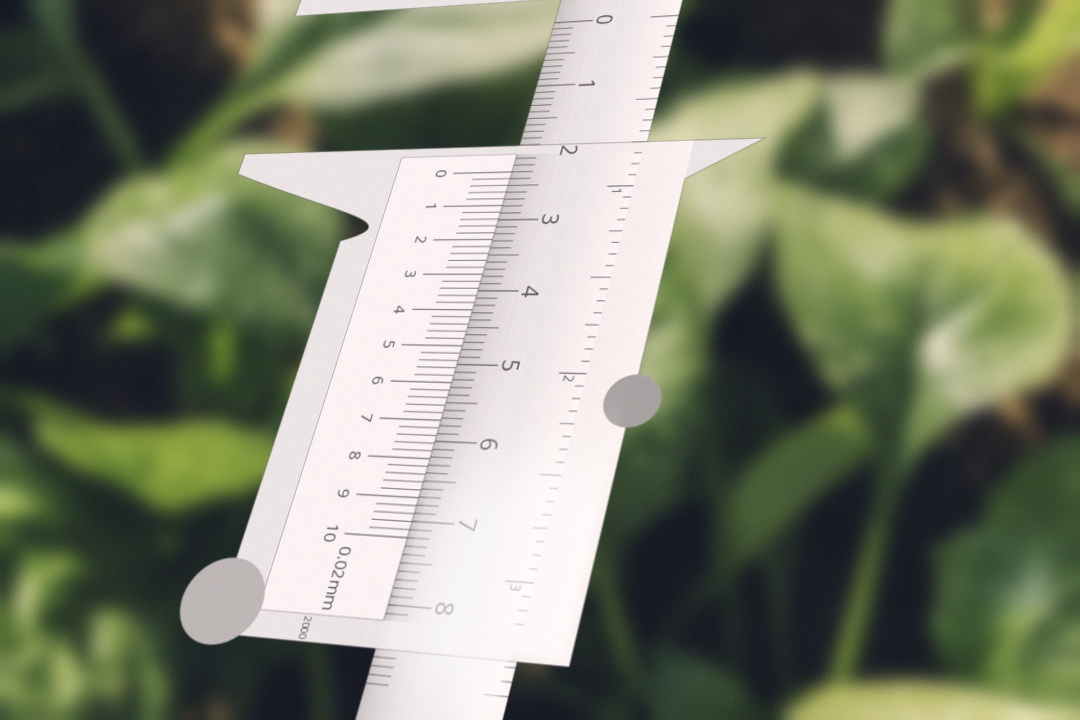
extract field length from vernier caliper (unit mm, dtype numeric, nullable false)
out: 23.0 mm
